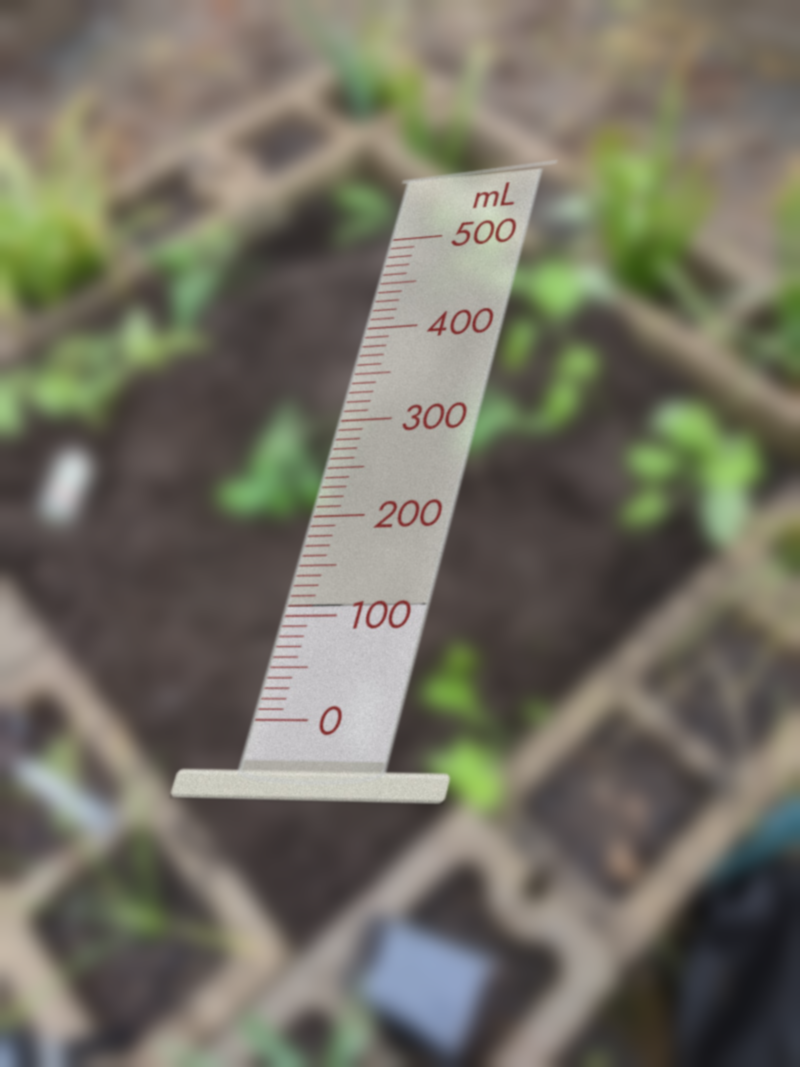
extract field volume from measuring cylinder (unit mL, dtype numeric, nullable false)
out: 110 mL
